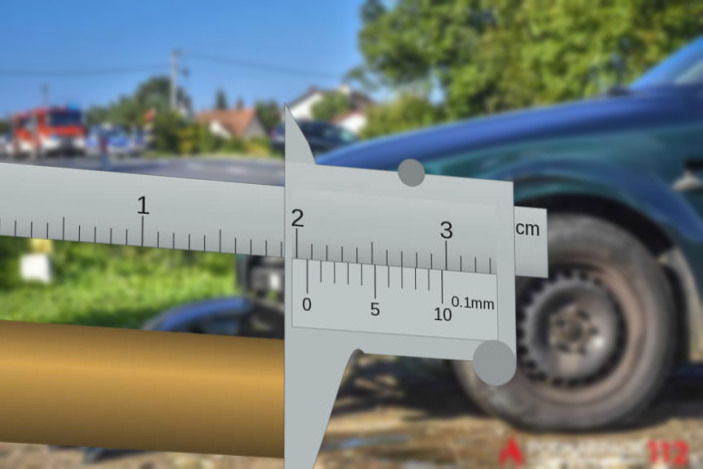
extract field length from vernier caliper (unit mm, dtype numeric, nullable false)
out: 20.7 mm
